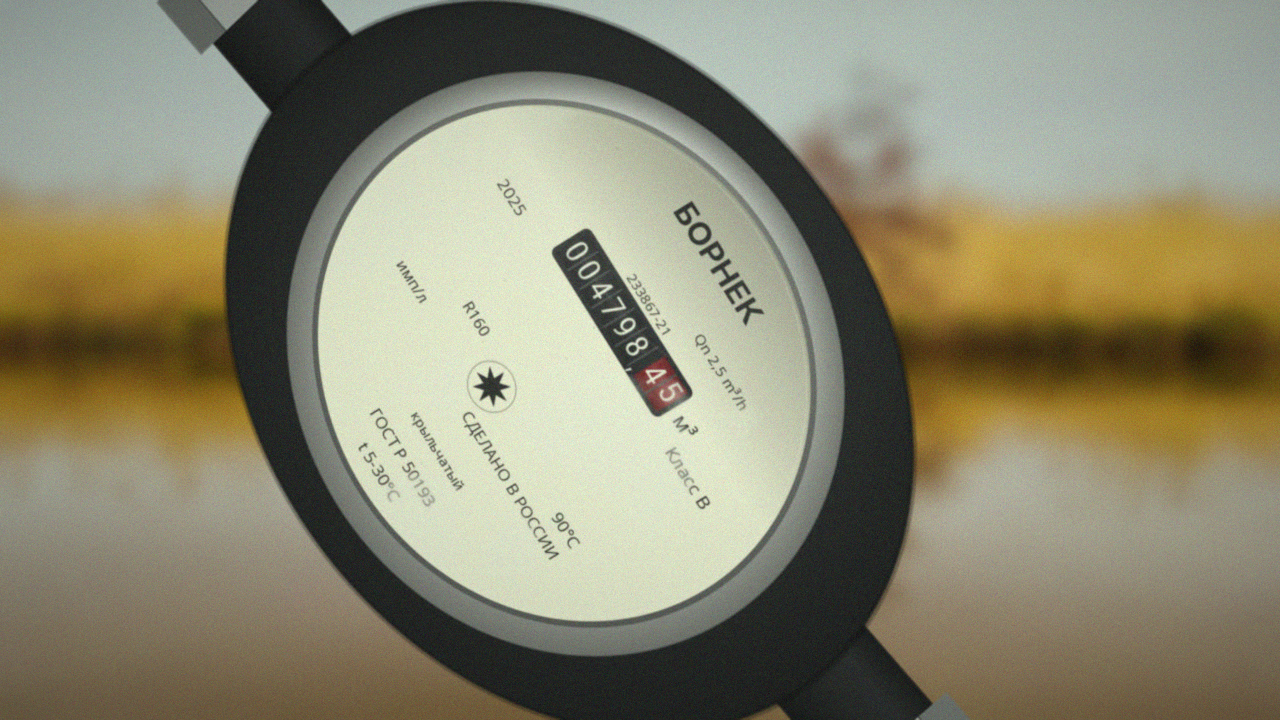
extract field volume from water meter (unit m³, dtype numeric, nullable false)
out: 4798.45 m³
